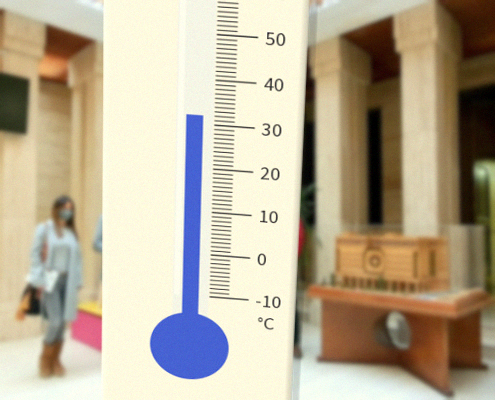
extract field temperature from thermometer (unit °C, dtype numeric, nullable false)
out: 32 °C
